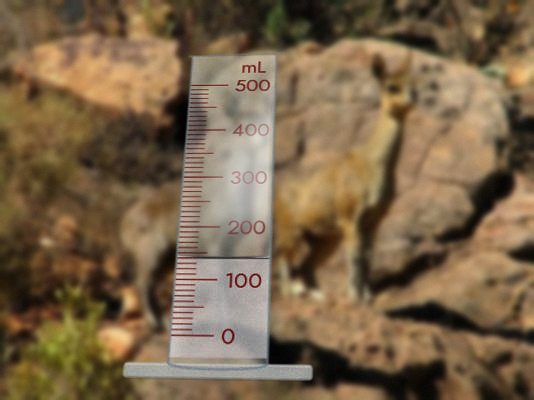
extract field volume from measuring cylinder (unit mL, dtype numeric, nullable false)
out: 140 mL
